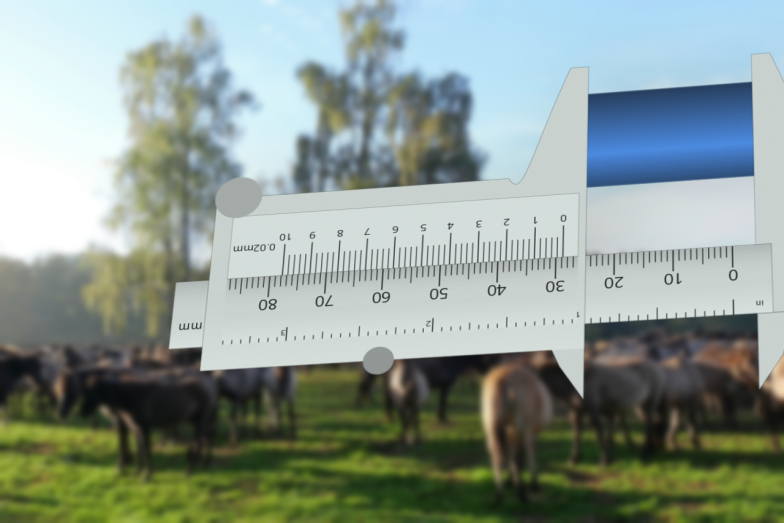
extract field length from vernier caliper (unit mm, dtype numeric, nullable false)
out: 28.8 mm
